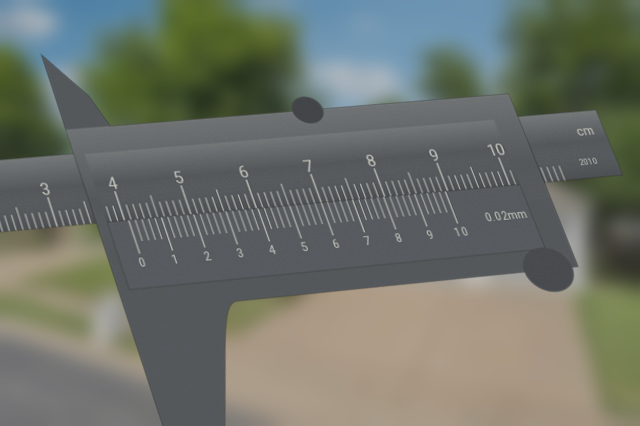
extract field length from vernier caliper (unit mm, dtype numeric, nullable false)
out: 40.6 mm
